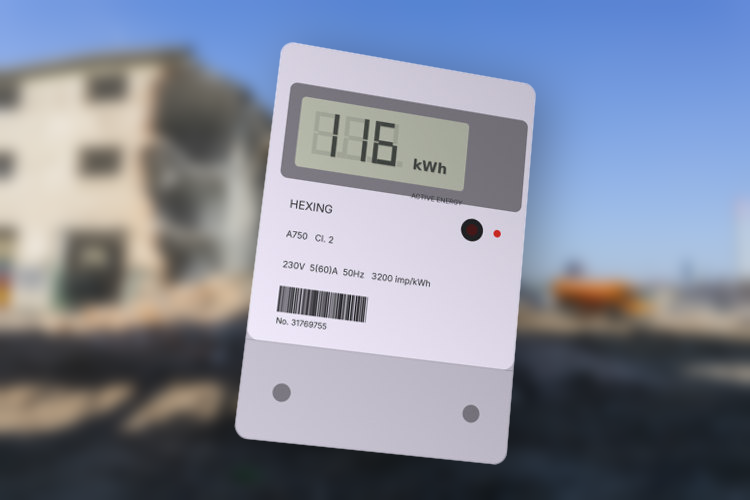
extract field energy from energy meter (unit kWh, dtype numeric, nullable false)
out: 116 kWh
